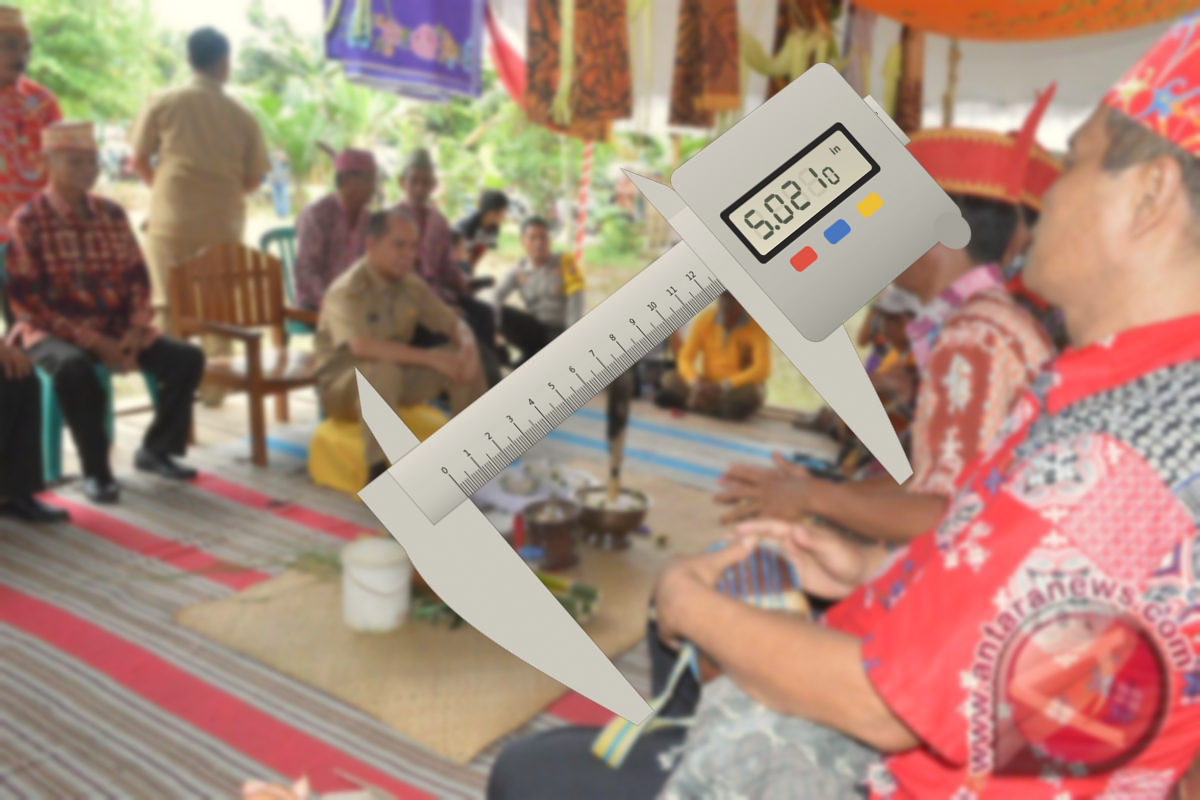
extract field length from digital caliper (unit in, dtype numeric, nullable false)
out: 5.0210 in
